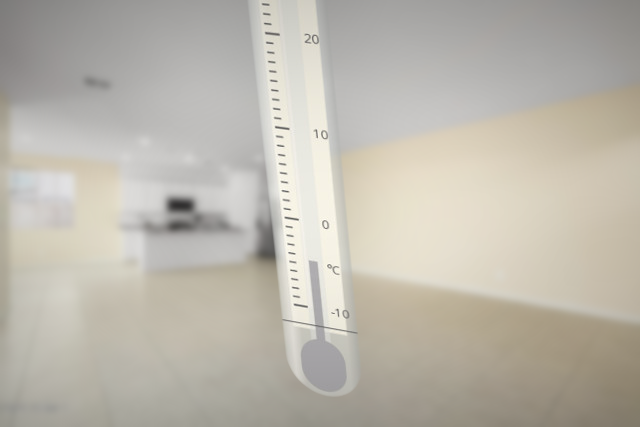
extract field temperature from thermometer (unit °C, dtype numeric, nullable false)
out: -4.5 °C
